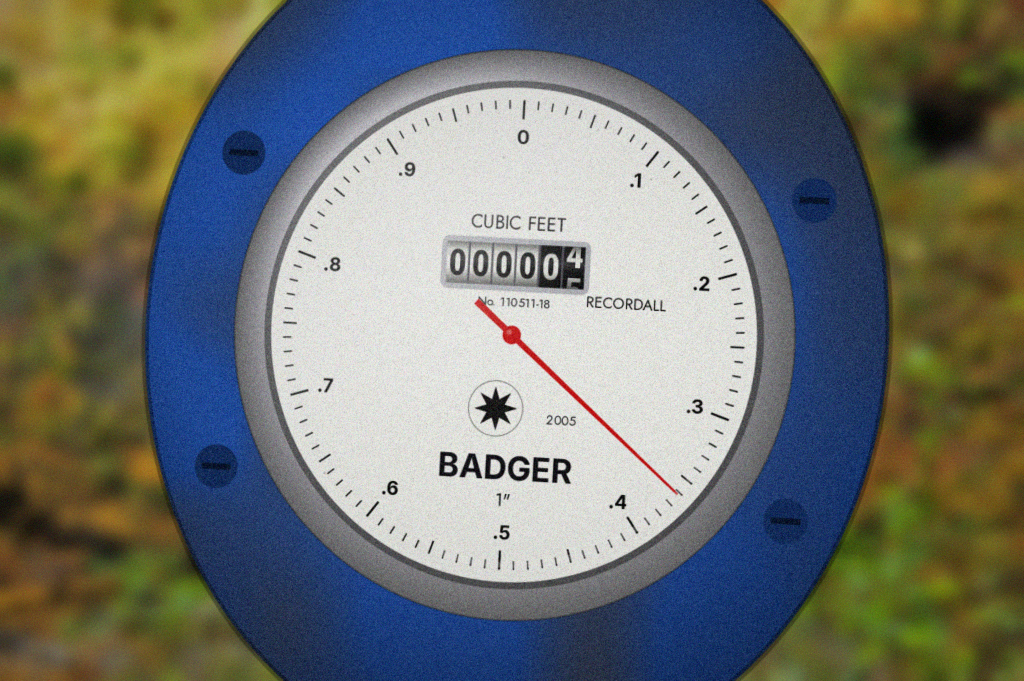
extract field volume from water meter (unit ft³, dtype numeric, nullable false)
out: 4.36 ft³
